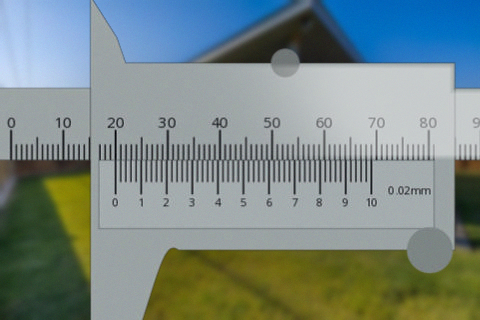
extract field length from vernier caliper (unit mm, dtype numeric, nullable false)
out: 20.0 mm
